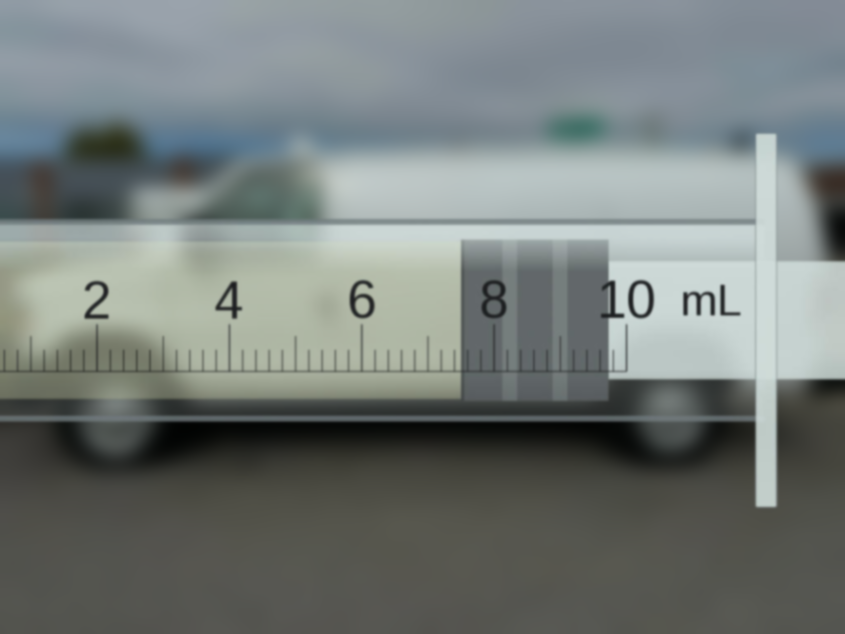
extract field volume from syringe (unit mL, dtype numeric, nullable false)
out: 7.5 mL
